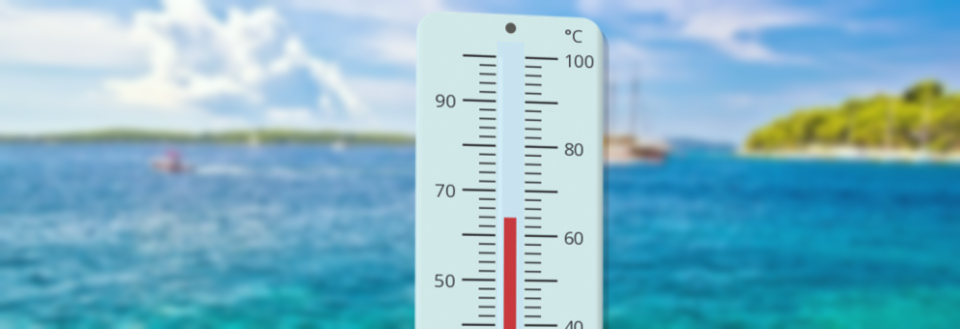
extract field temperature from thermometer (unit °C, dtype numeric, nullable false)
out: 64 °C
